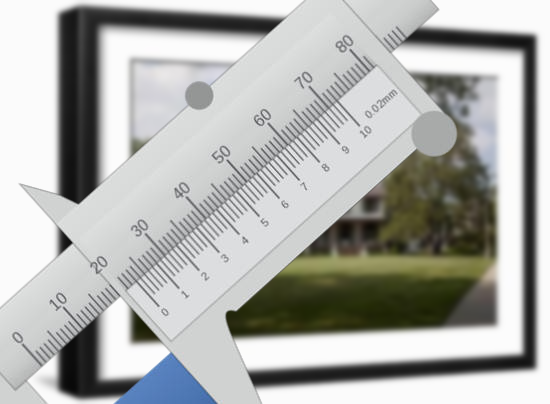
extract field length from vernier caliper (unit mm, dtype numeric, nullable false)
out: 23.0 mm
